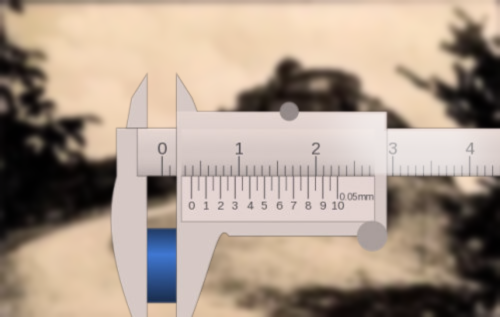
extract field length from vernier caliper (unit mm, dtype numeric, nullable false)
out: 3.8 mm
